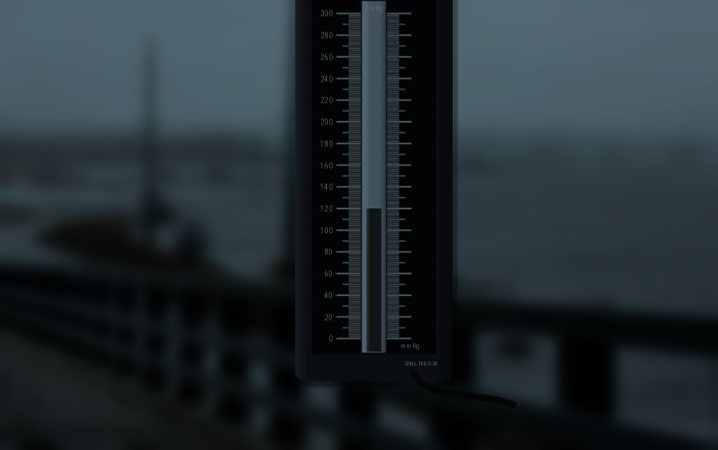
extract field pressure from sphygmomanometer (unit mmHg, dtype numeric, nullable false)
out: 120 mmHg
